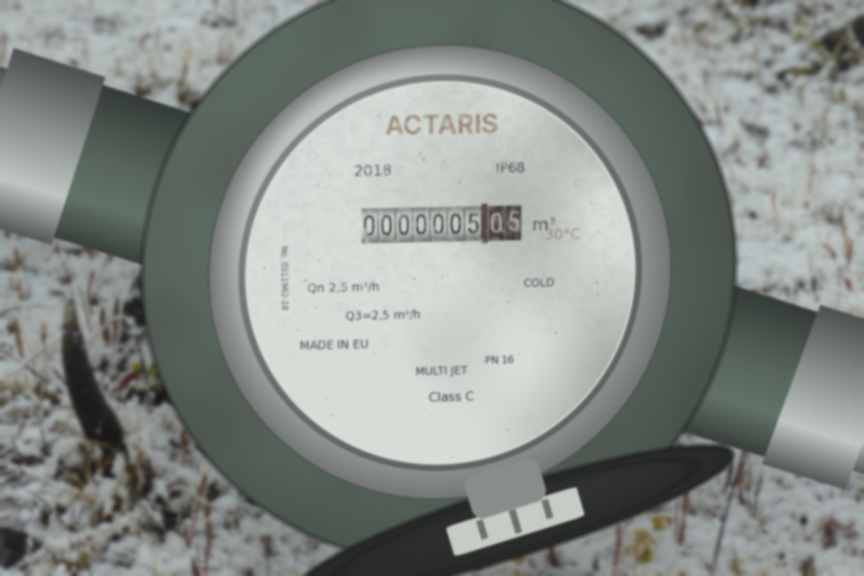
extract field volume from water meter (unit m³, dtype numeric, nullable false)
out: 5.05 m³
